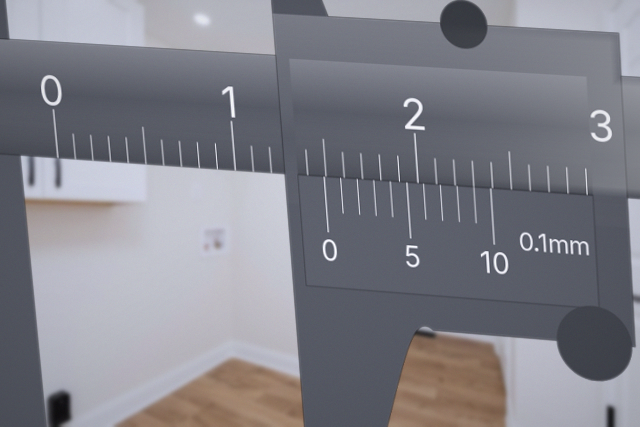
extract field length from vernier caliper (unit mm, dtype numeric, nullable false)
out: 14.9 mm
